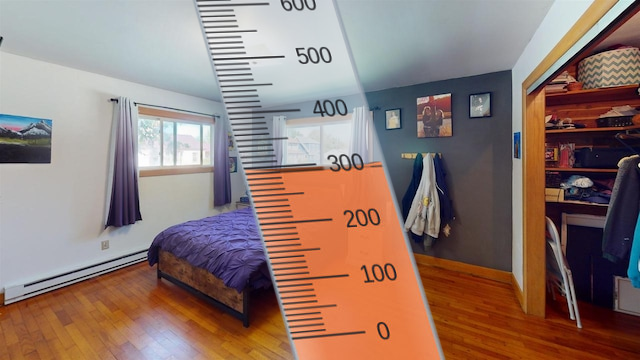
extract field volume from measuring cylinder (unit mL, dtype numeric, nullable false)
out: 290 mL
